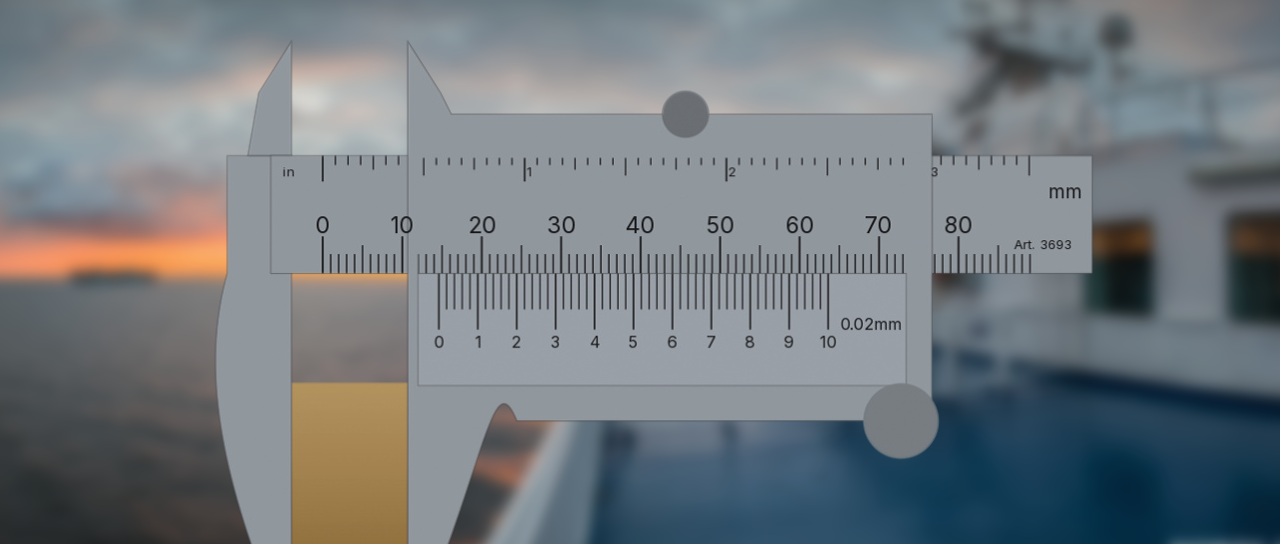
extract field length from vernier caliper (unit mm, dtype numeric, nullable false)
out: 14.6 mm
